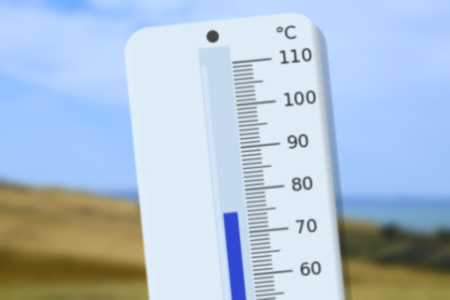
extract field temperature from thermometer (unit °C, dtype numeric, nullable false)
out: 75 °C
